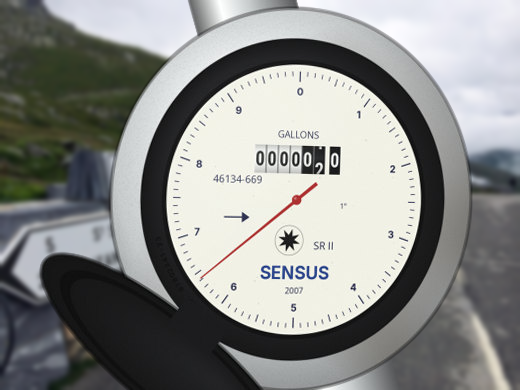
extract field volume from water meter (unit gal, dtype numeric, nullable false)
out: 16.4 gal
